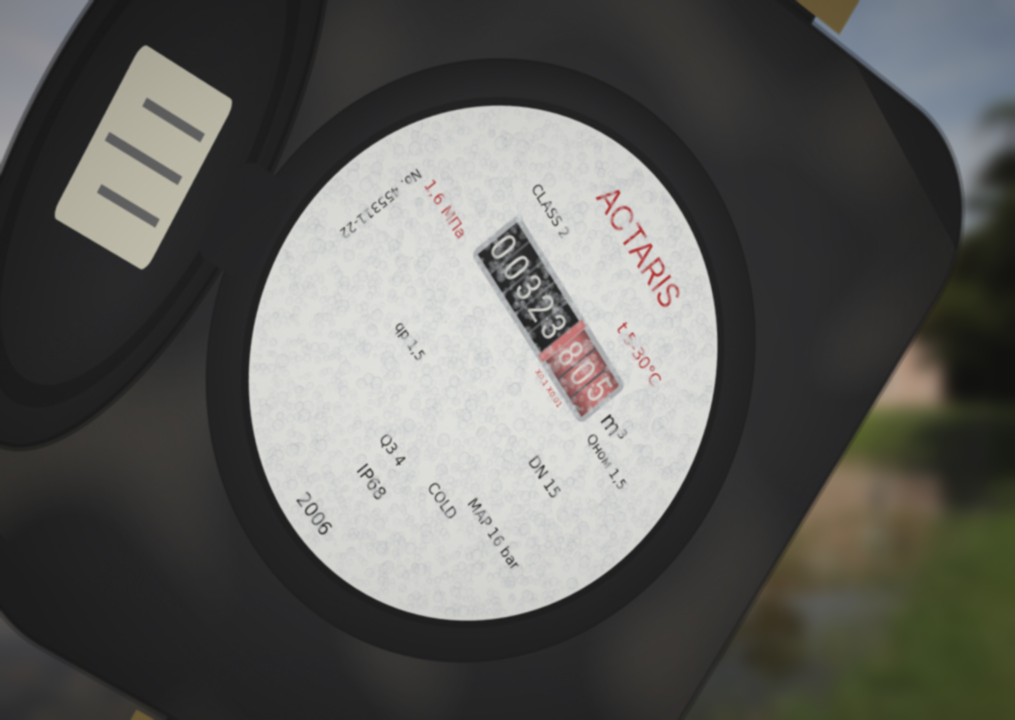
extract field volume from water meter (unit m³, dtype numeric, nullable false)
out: 323.805 m³
